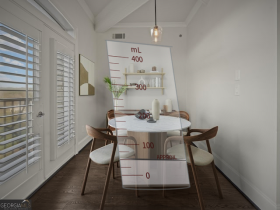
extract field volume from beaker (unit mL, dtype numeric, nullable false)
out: 50 mL
